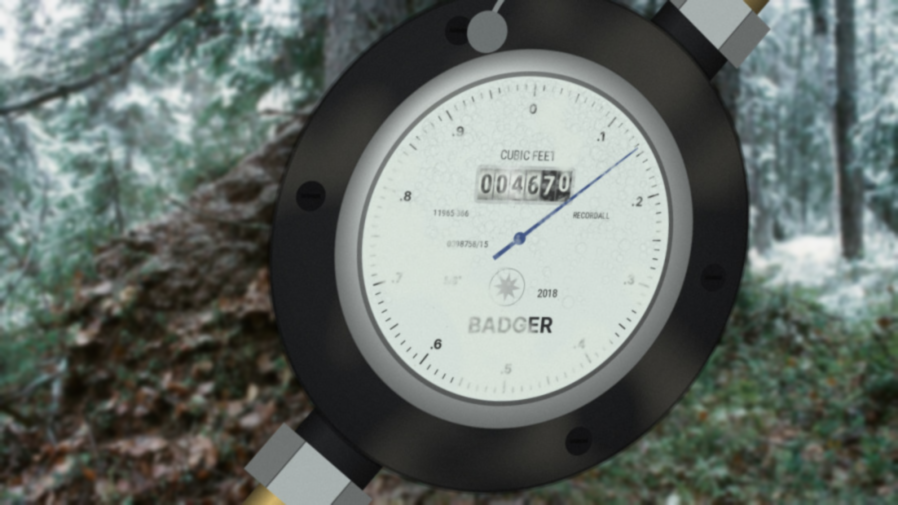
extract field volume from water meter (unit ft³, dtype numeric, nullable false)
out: 4670.14 ft³
